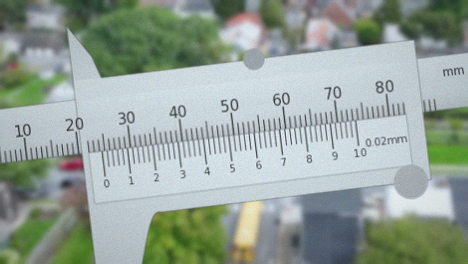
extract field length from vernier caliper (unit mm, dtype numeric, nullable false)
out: 24.5 mm
